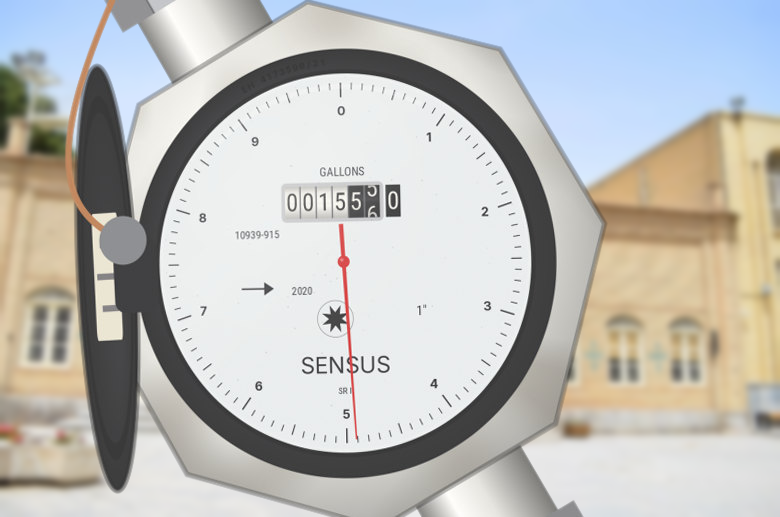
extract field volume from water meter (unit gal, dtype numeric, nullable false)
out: 15554.9 gal
